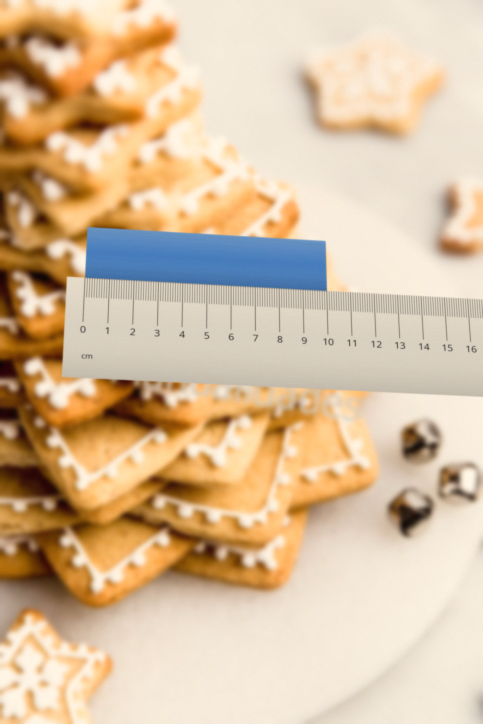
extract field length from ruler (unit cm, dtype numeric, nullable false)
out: 10 cm
